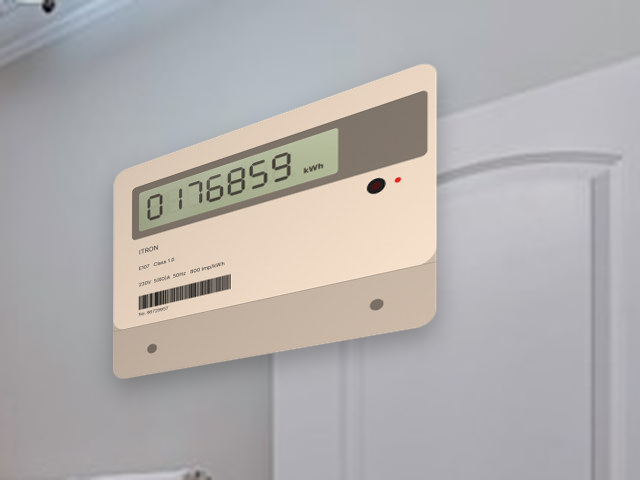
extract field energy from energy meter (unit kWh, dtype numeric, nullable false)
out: 176859 kWh
